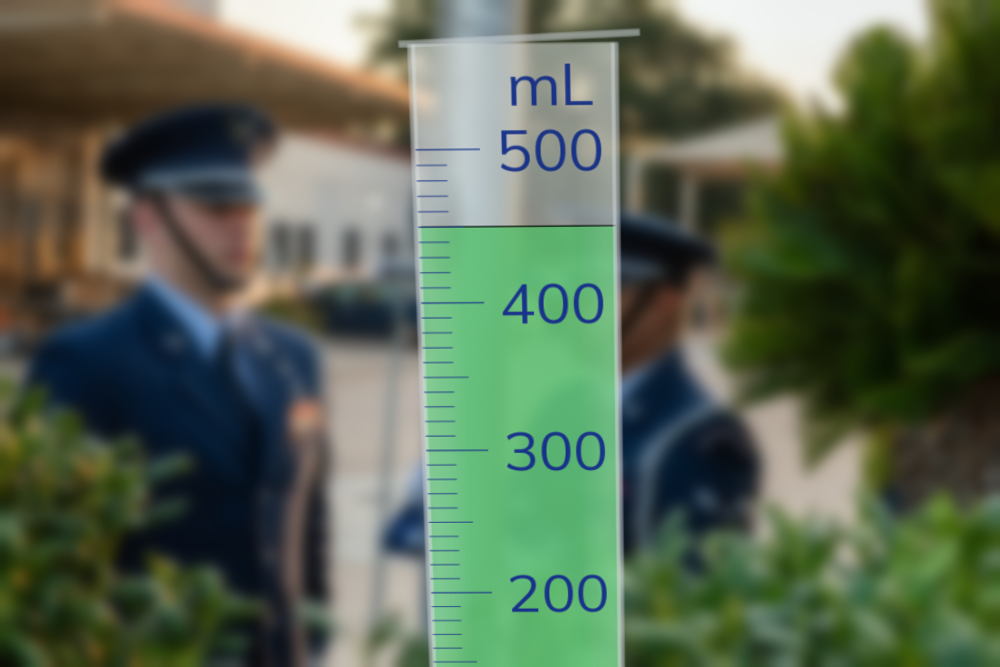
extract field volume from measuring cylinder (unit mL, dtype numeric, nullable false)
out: 450 mL
